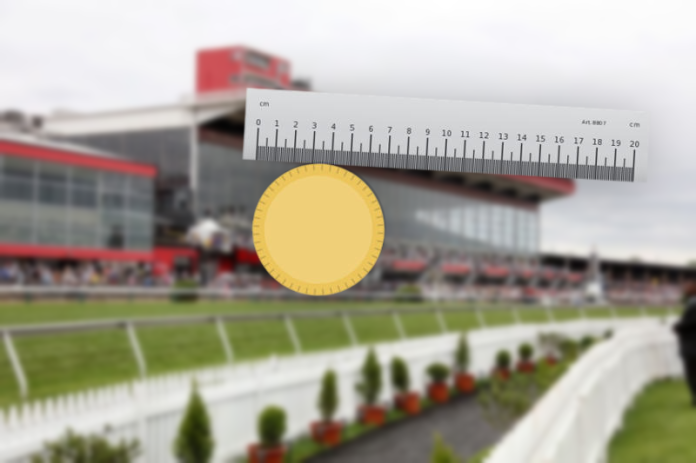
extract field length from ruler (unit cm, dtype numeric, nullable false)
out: 7 cm
